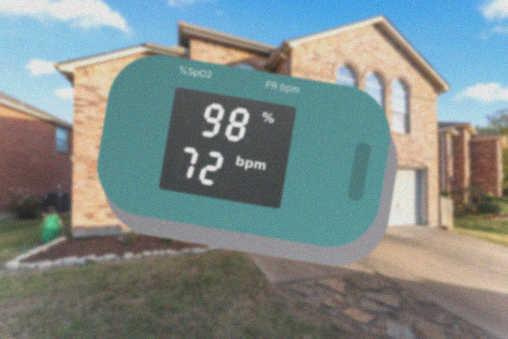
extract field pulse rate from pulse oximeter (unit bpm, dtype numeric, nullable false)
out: 72 bpm
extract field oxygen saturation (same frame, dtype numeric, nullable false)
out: 98 %
